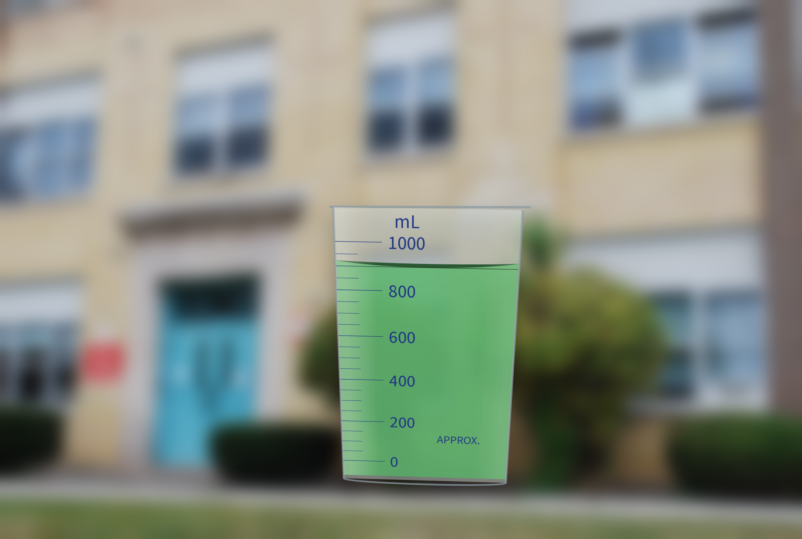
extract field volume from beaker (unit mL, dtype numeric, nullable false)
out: 900 mL
